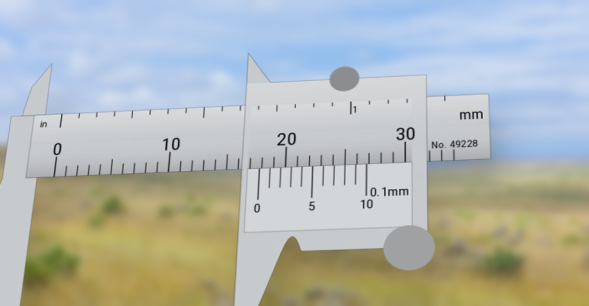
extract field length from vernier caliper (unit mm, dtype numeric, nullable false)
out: 17.8 mm
